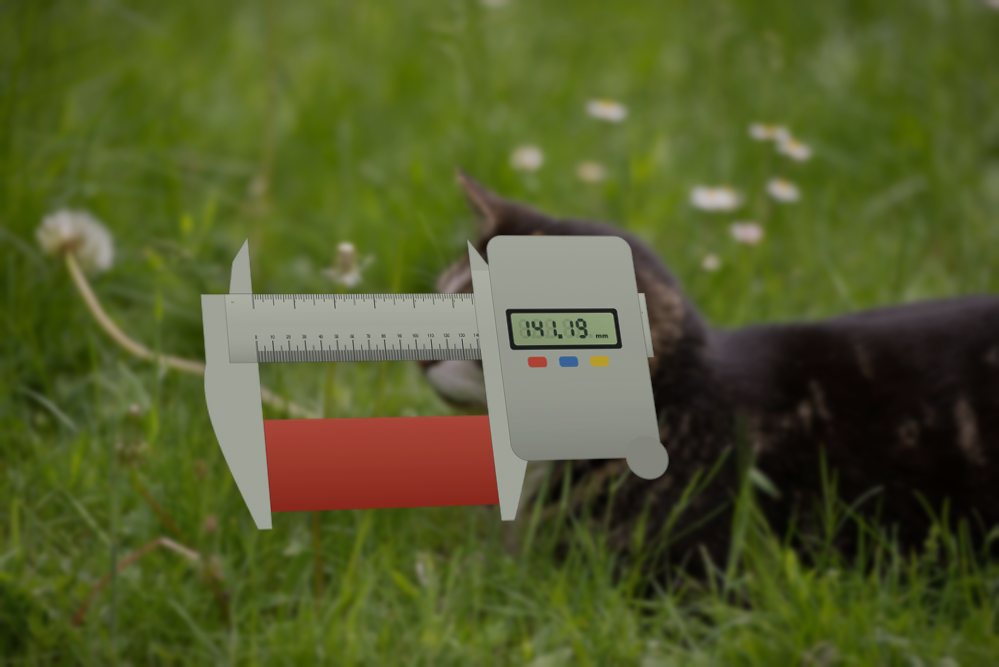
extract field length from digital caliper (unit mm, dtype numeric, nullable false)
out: 141.19 mm
